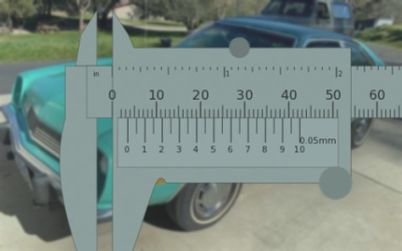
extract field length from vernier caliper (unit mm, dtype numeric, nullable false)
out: 3.5 mm
